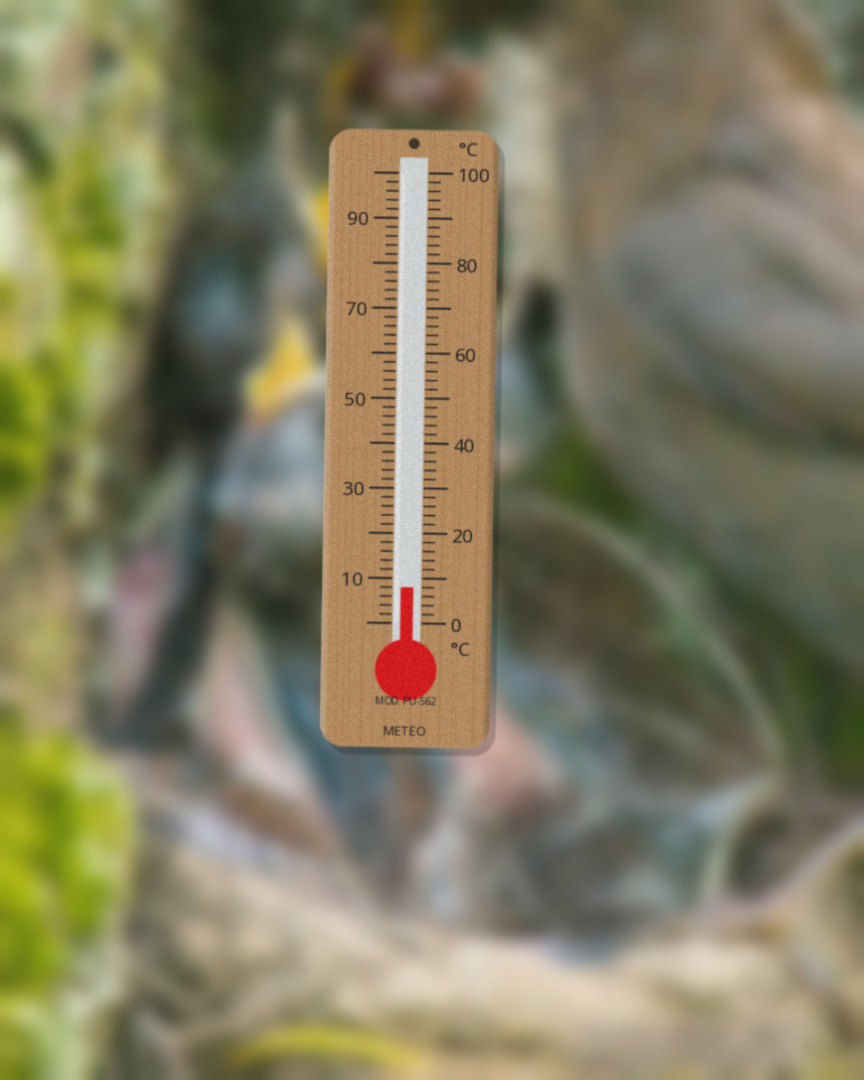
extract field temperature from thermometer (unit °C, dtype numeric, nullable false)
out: 8 °C
